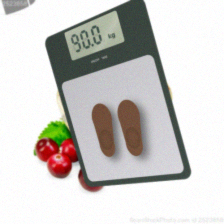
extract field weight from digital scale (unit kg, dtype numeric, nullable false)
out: 90.0 kg
